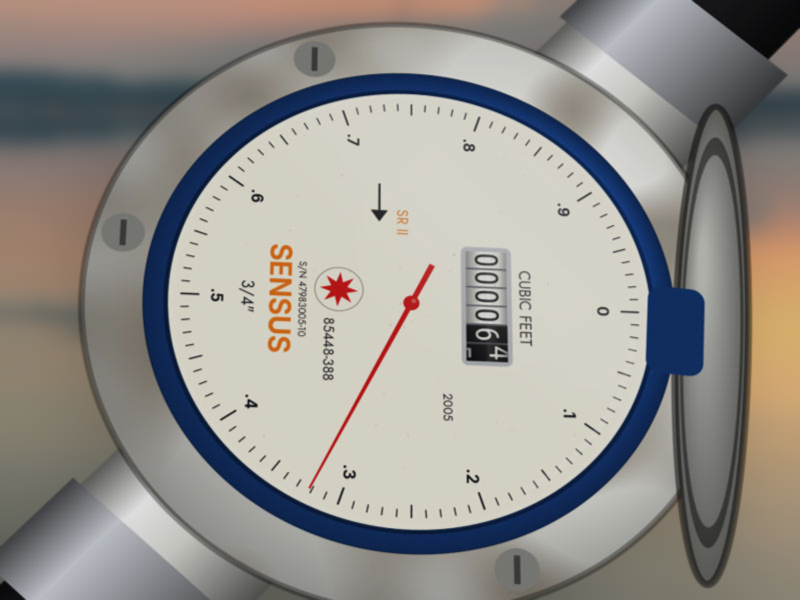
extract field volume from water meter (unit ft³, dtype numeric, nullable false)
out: 64.32 ft³
